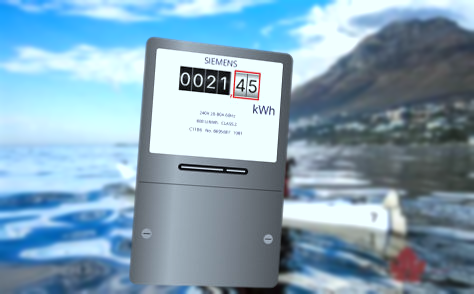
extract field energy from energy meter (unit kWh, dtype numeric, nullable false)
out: 21.45 kWh
